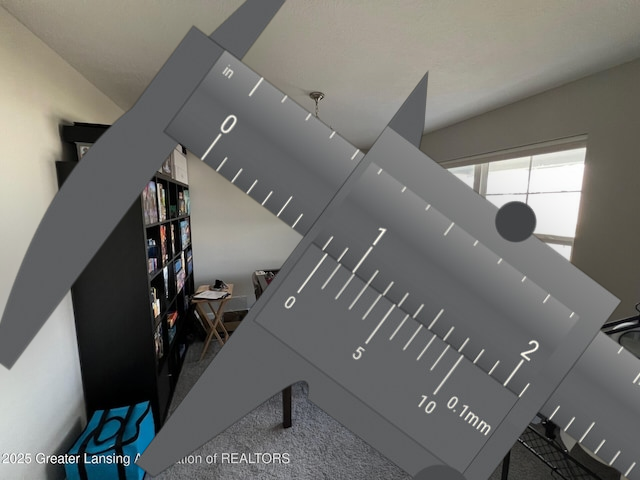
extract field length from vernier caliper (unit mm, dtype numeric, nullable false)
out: 8.3 mm
